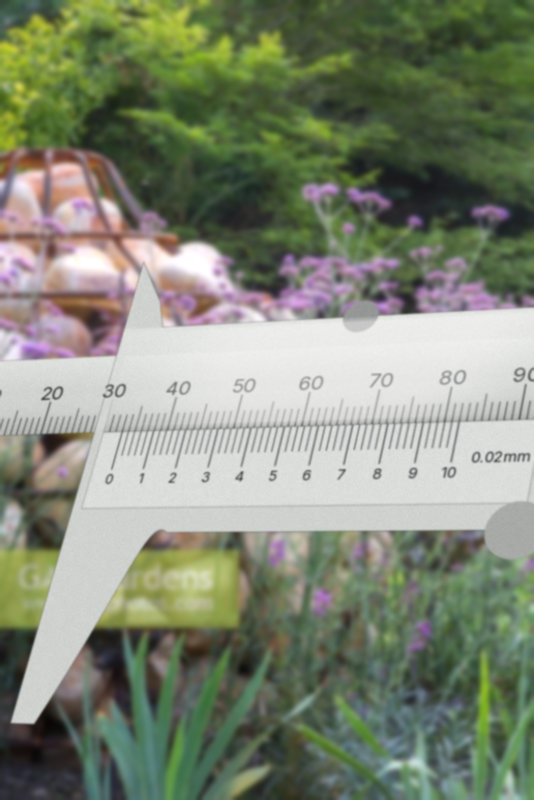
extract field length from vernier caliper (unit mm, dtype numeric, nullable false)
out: 33.0 mm
